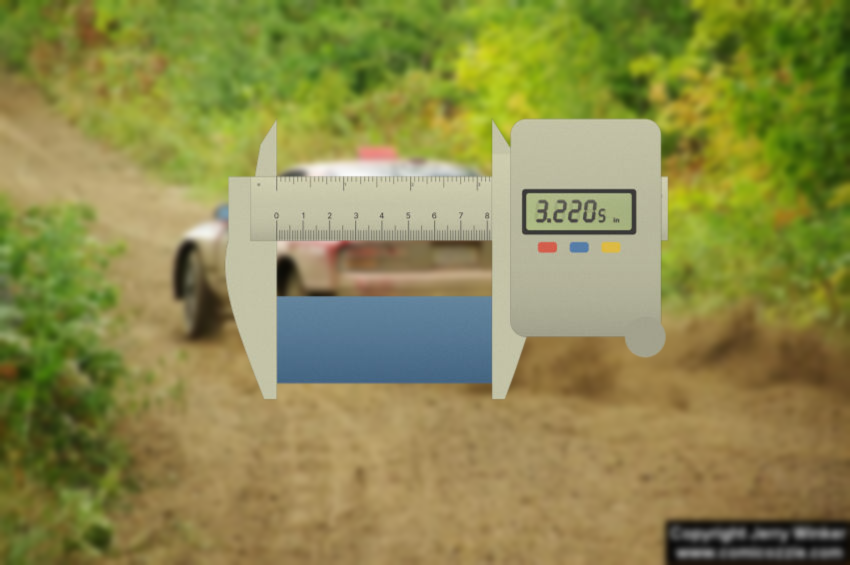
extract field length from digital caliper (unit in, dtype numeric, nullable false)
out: 3.2205 in
